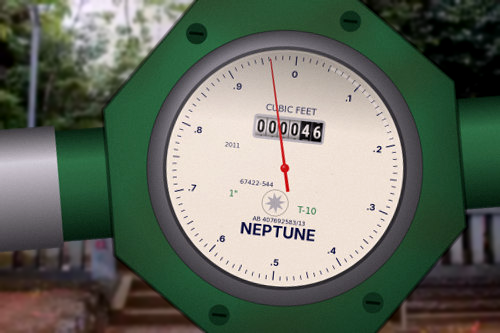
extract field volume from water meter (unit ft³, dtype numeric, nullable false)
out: 45.96 ft³
